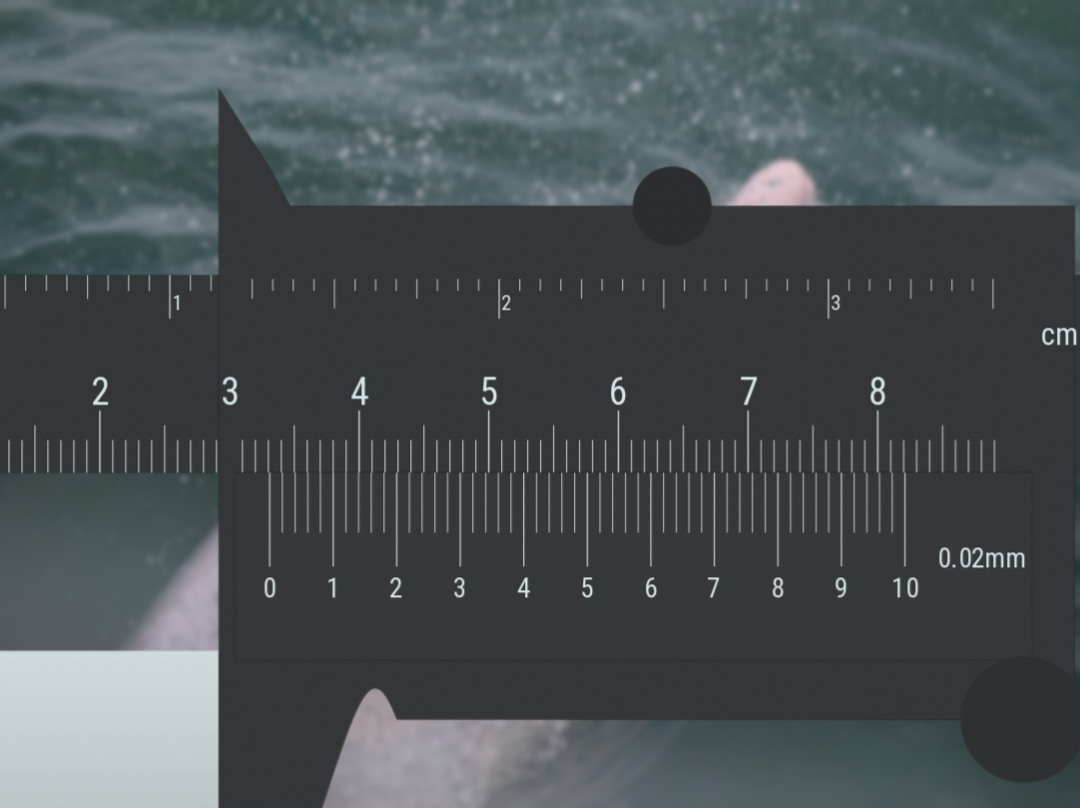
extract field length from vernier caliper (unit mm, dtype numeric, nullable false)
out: 33.1 mm
